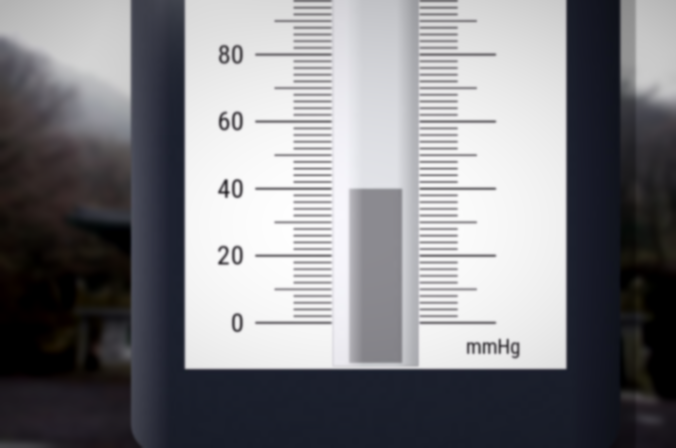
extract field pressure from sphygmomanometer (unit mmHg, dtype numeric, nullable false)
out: 40 mmHg
